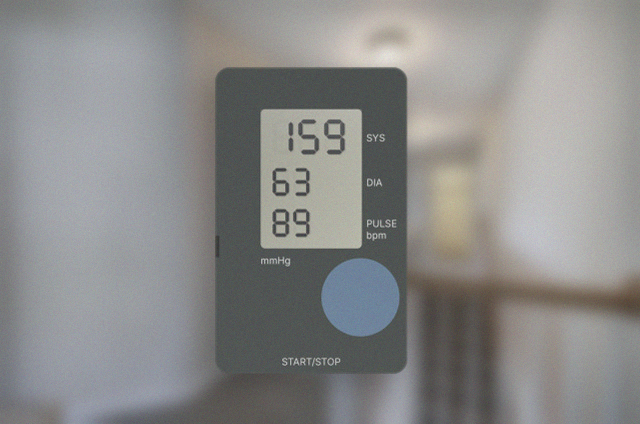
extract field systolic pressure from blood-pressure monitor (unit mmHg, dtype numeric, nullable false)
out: 159 mmHg
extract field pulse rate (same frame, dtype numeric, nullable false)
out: 89 bpm
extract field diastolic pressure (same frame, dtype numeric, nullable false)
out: 63 mmHg
